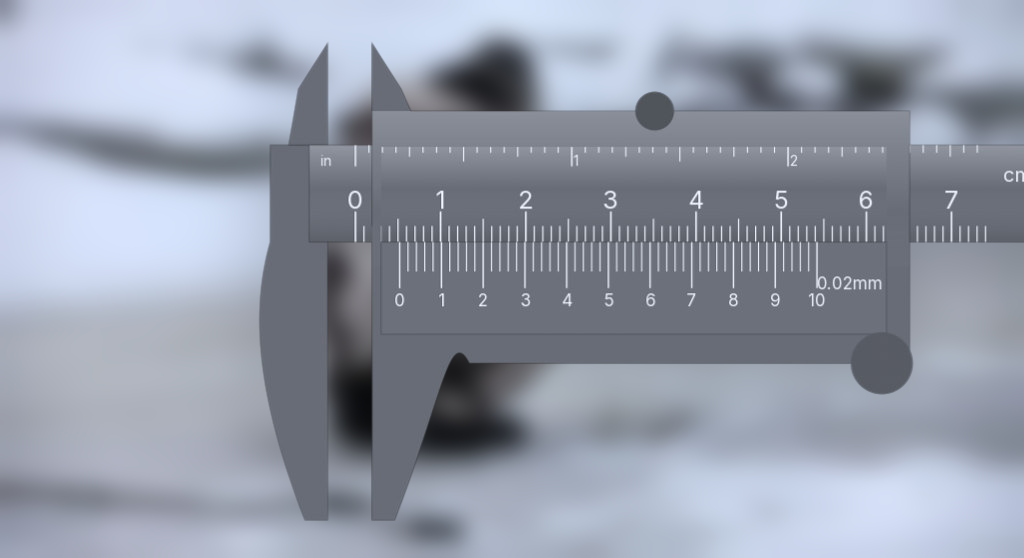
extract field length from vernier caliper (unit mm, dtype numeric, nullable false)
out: 5.2 mm
